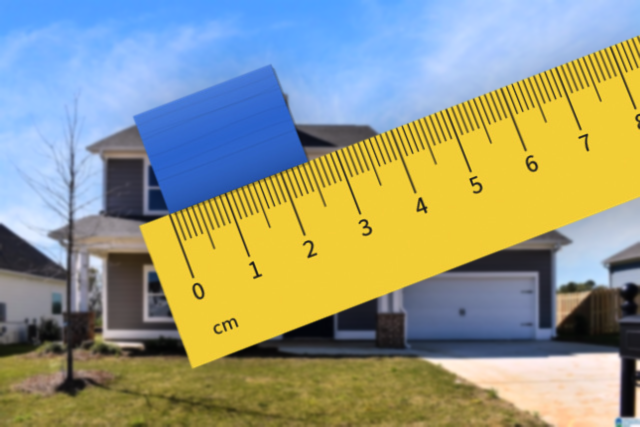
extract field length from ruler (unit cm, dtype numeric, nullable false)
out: 2.5 cm
